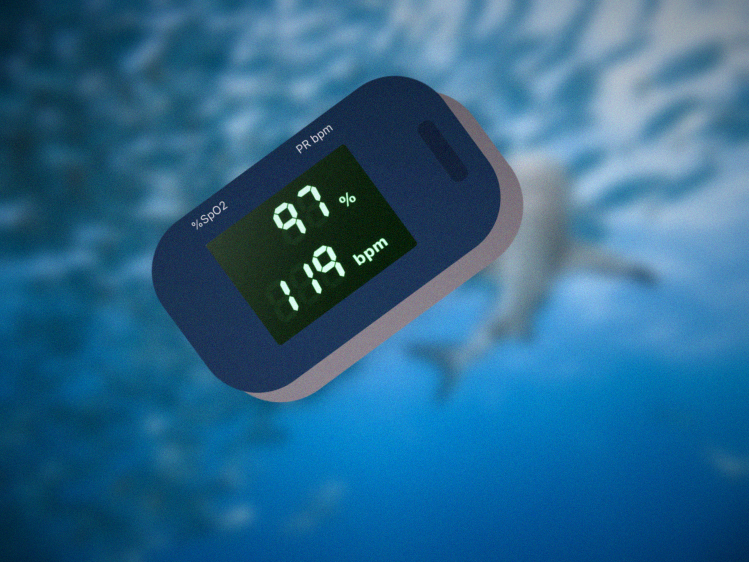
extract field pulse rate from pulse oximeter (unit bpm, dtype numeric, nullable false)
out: 119 bpm
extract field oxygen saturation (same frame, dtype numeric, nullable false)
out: 97 %
